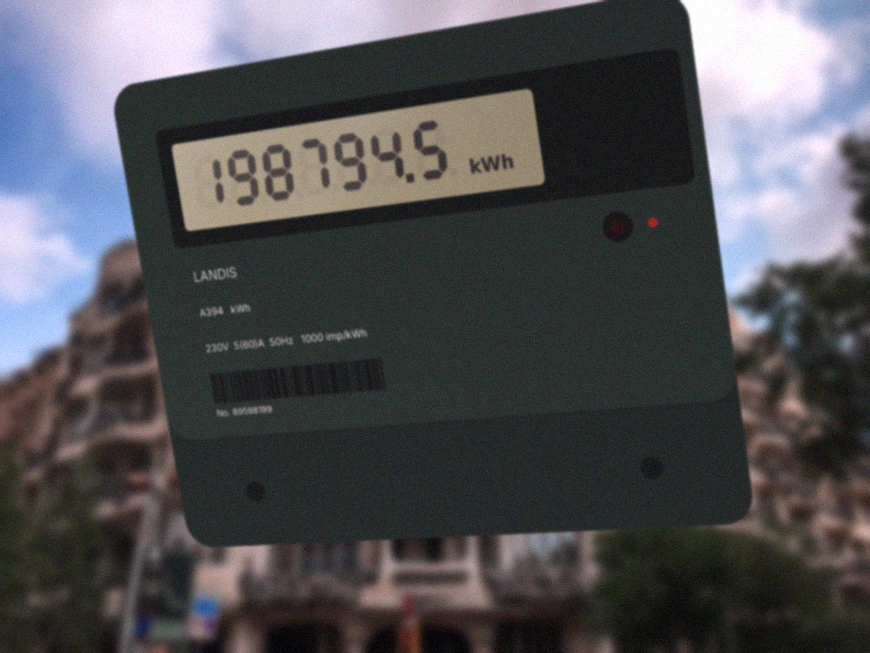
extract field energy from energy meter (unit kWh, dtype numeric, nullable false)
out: 198794.5 kWh
